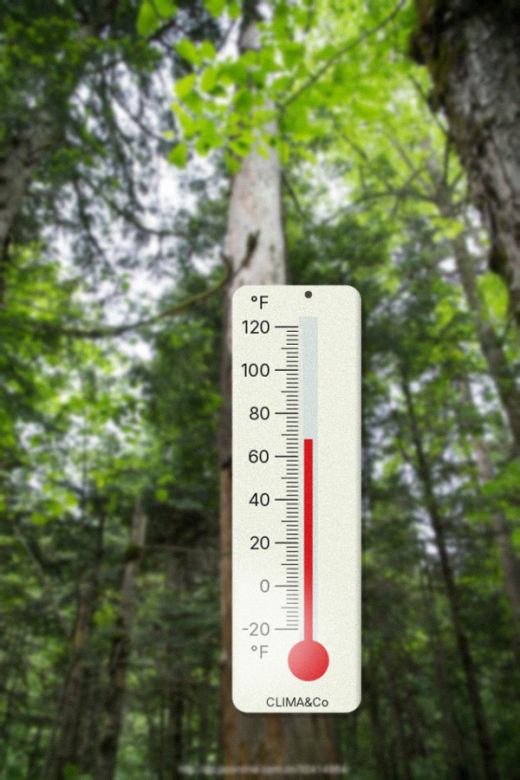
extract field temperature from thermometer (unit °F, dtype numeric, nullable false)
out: 68 °F
